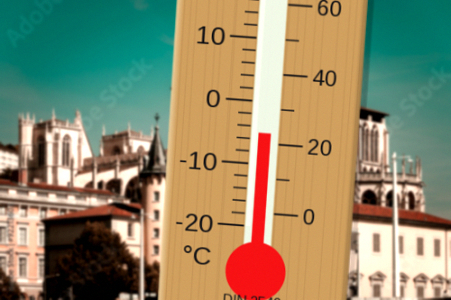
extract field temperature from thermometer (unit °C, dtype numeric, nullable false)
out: -5 °C
